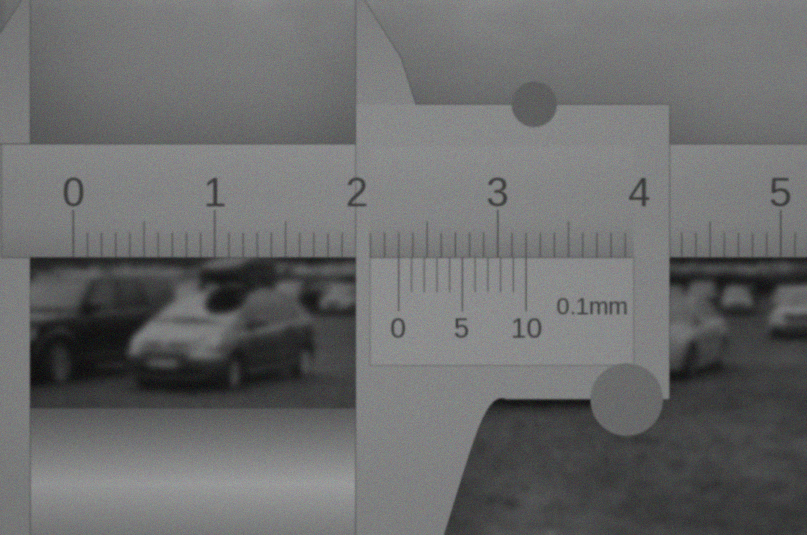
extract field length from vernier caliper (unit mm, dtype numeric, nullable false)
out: 23.0 mm
